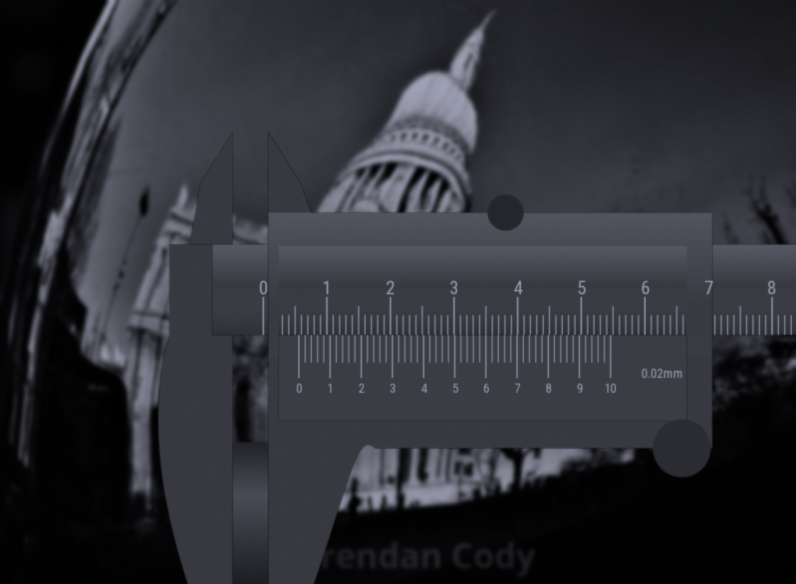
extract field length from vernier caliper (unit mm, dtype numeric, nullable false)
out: 5.6 mm
